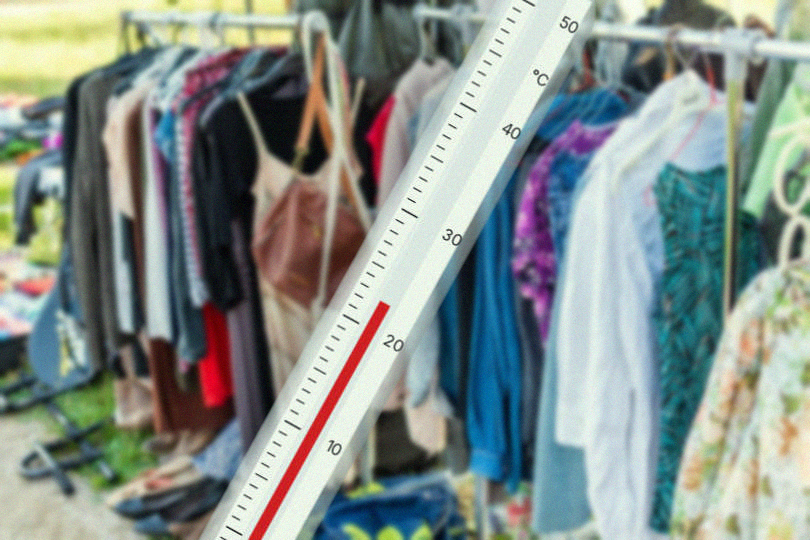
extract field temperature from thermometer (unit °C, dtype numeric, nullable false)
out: 22.5 °C
